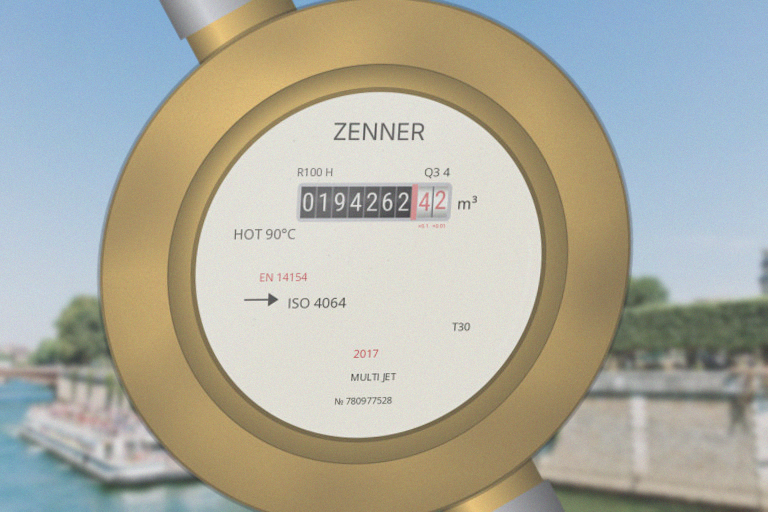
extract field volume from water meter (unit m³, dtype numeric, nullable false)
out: 194262.42 m³
